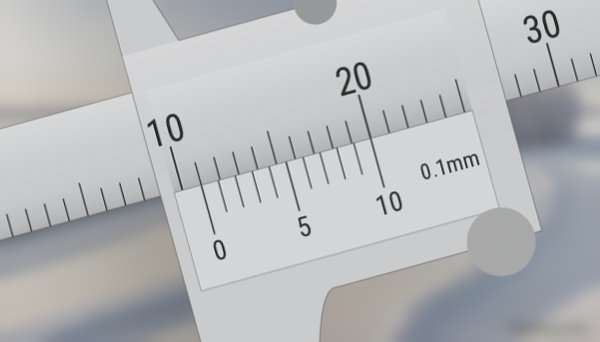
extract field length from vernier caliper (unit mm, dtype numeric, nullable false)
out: 11.0 mm
